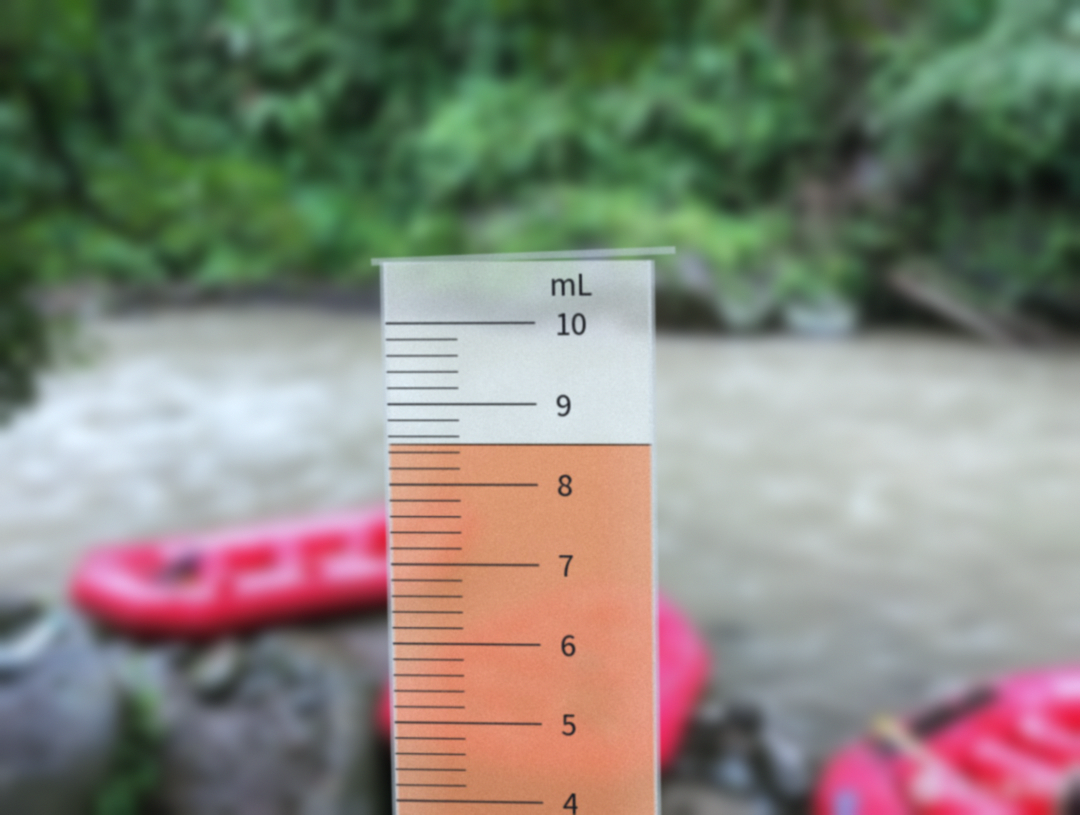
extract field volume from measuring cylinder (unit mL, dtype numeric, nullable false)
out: 8.5 mL
